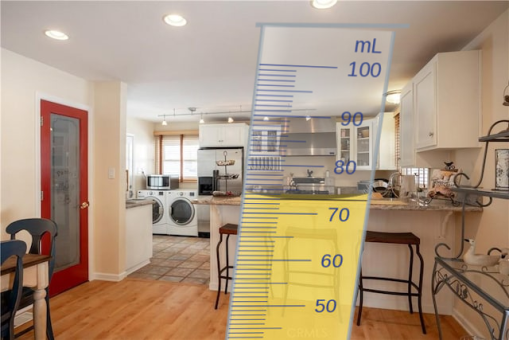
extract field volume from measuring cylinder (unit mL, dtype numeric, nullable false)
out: 73 mL
